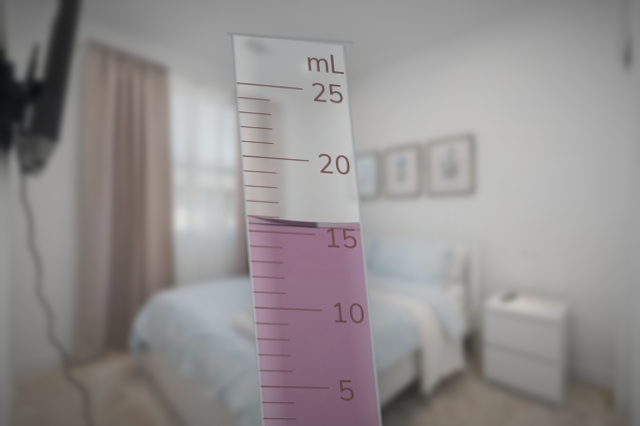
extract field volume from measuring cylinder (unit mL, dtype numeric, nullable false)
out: 15.5 mL
